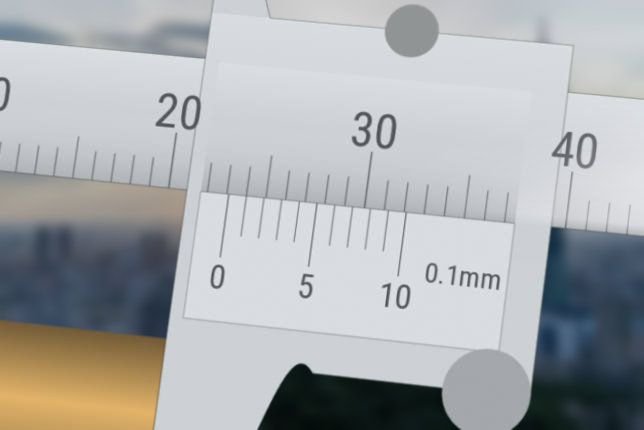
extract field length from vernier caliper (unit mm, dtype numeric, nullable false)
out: 23.1 mm
